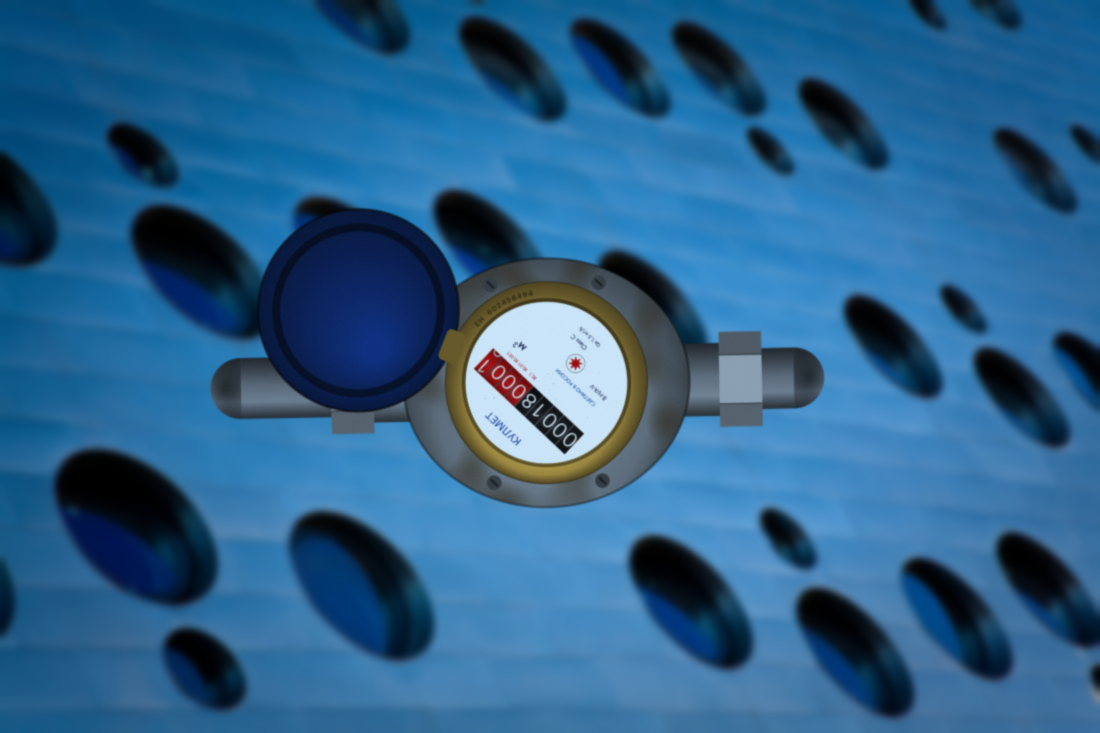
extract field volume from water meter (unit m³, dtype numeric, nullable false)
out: 18.0001 m³
